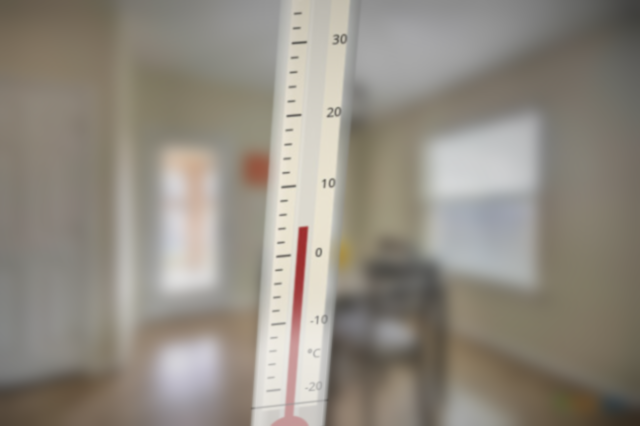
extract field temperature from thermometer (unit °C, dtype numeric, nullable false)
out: 4 °C
